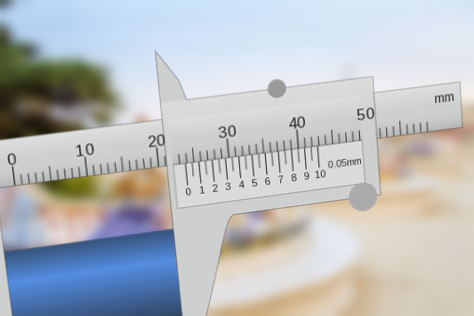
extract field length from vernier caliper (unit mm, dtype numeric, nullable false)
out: 23.8 mm
